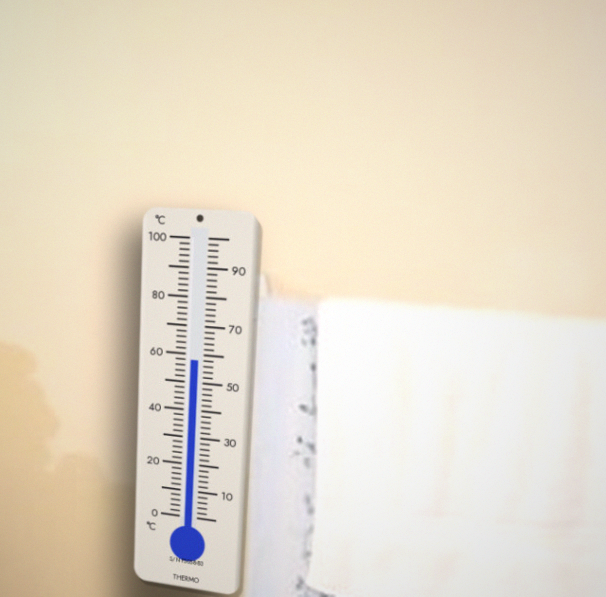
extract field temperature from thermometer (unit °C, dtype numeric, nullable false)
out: 58 °C
